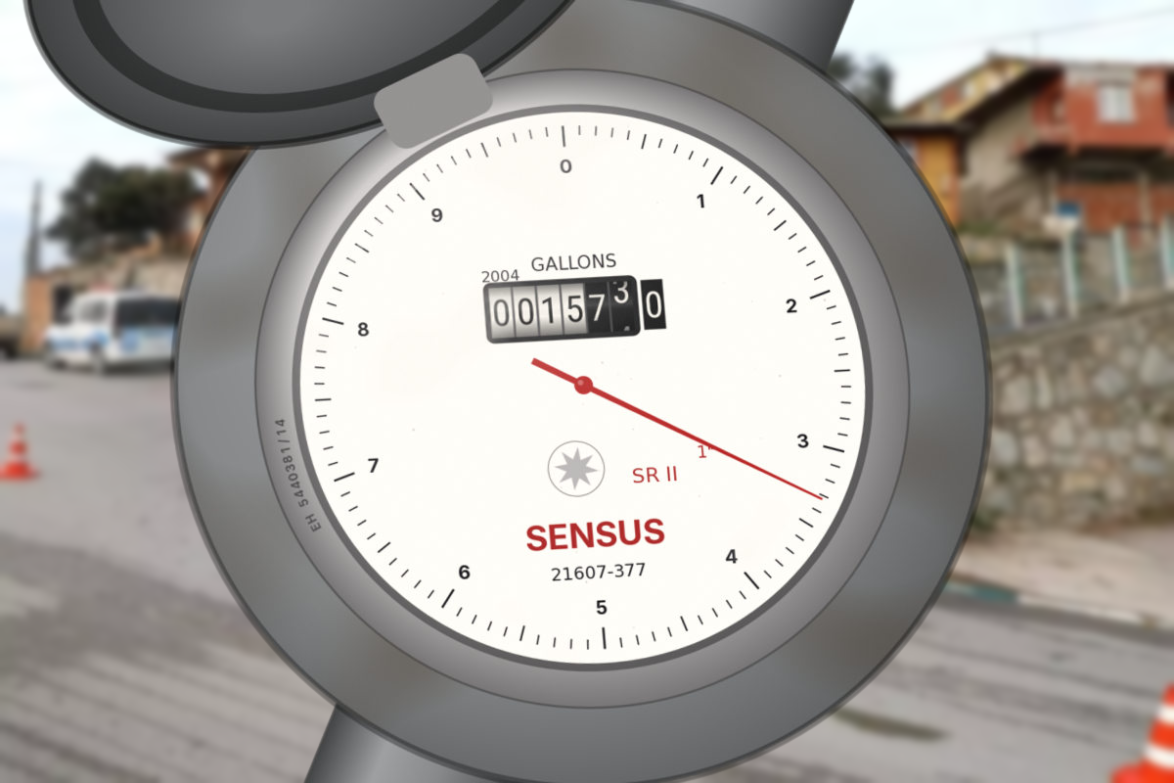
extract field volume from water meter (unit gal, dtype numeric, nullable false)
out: 15733.3 gal
